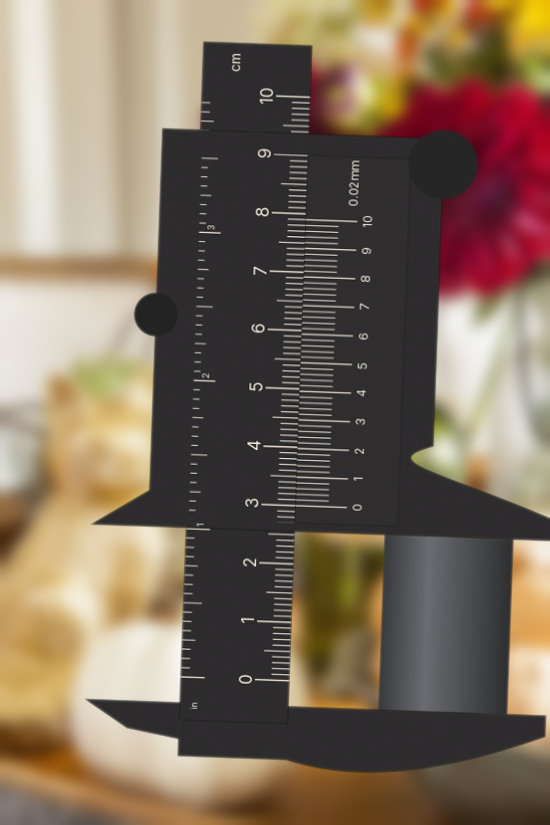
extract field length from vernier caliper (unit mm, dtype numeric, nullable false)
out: 30.0 mm
